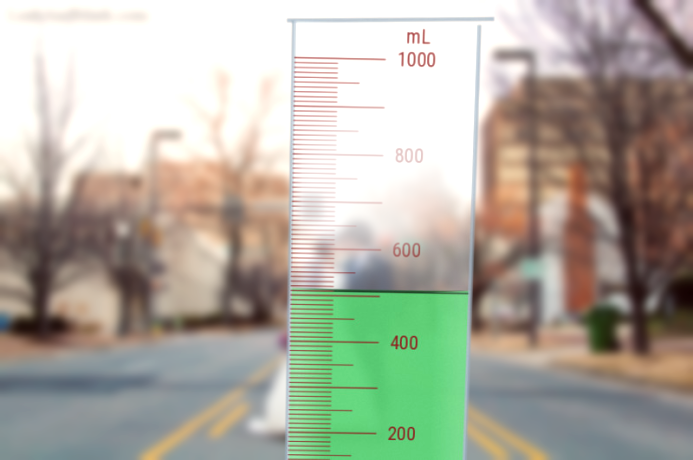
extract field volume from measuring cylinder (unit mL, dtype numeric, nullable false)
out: 510 mL
